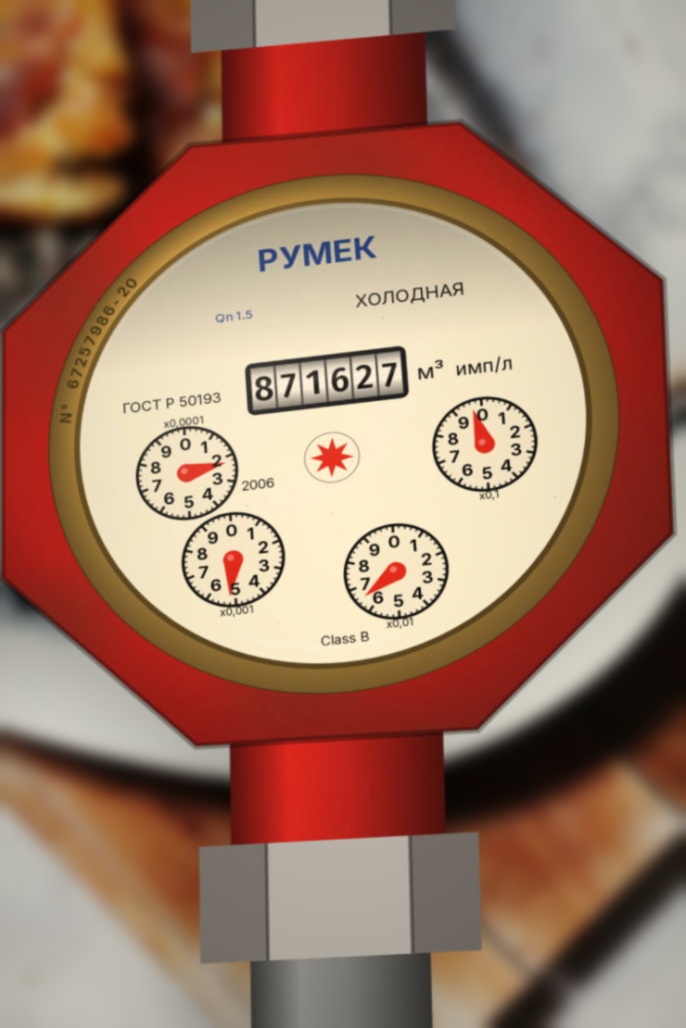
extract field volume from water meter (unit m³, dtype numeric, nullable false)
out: 871626.9652 m³
